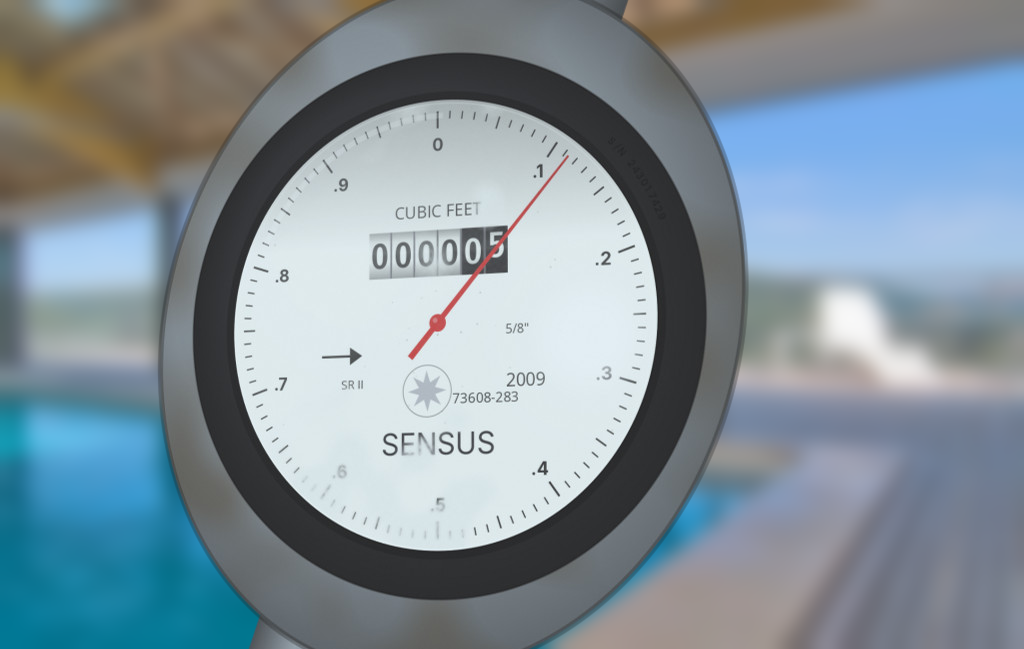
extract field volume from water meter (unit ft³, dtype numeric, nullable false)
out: 5.11 ft³
